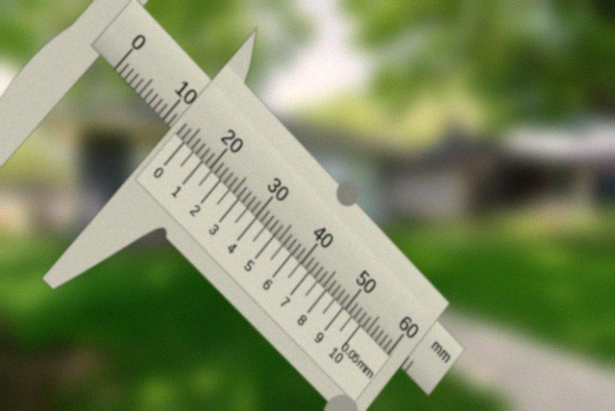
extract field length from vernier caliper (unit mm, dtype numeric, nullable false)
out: 14.5 mm
